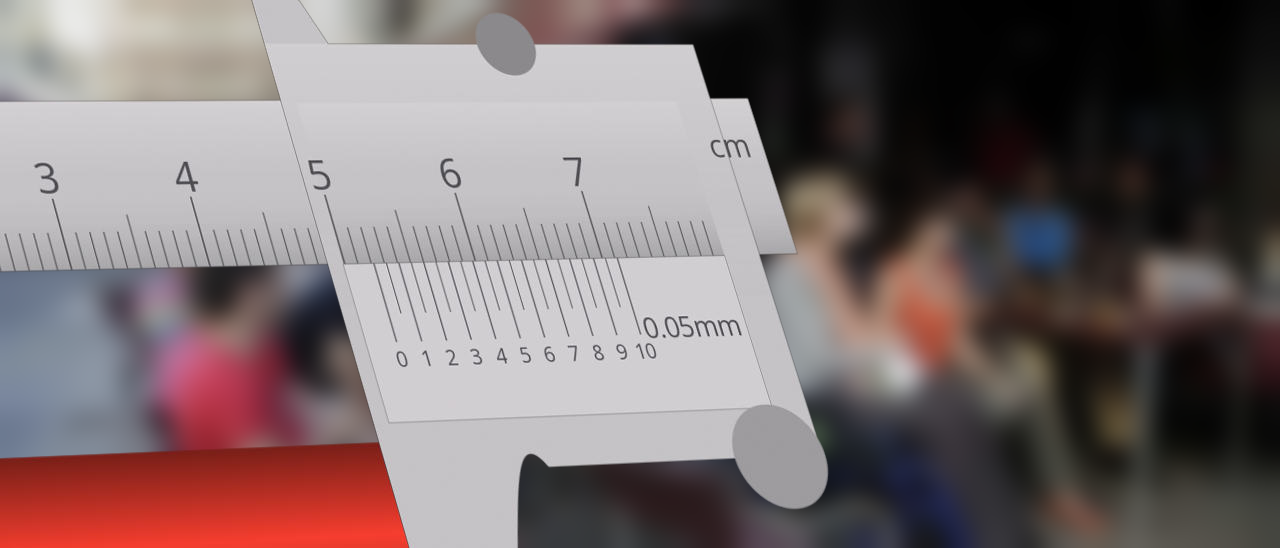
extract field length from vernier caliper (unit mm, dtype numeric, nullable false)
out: 52.2 mm
